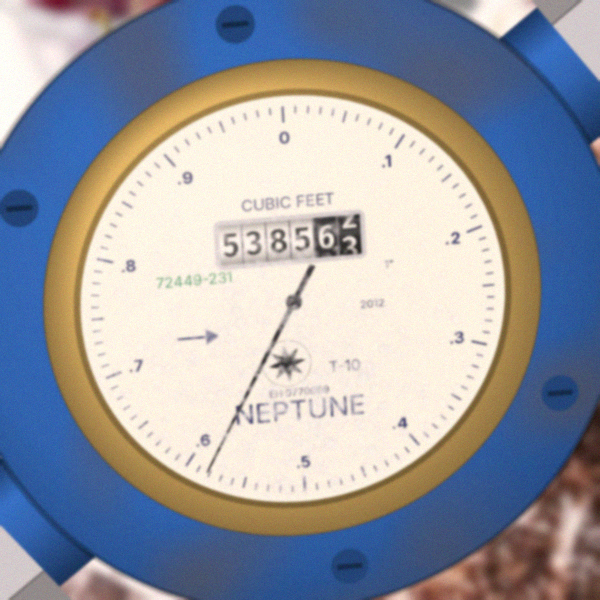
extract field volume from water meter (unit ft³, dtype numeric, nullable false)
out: 538562.58 ft³
